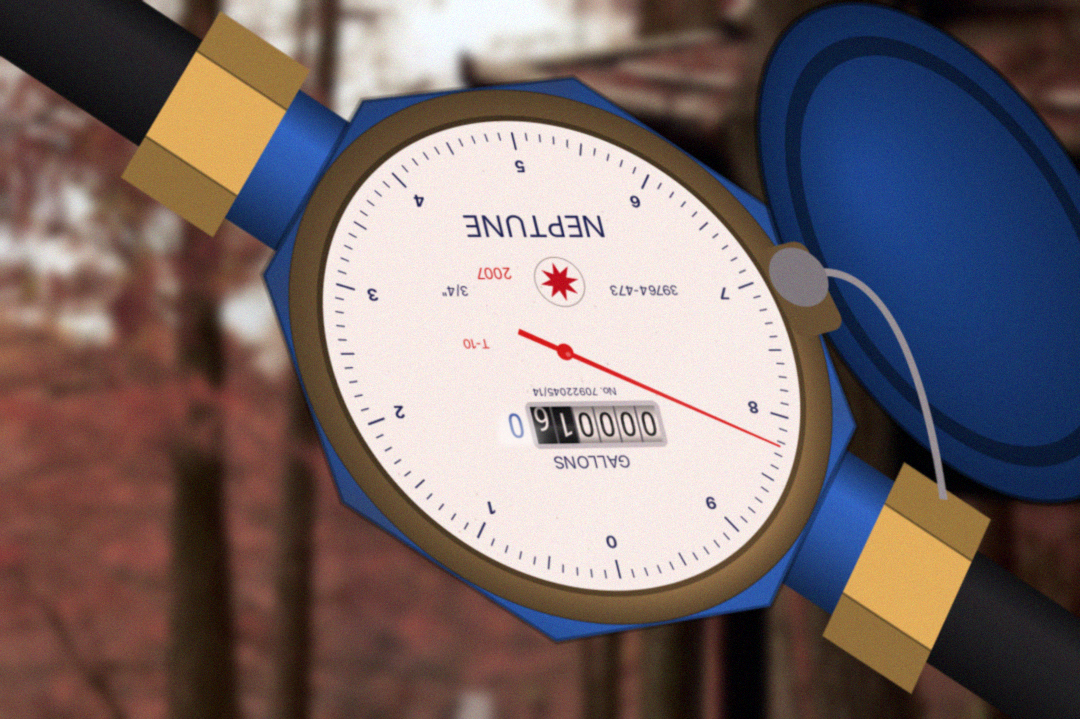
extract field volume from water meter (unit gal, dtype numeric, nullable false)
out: 158.2 gal
